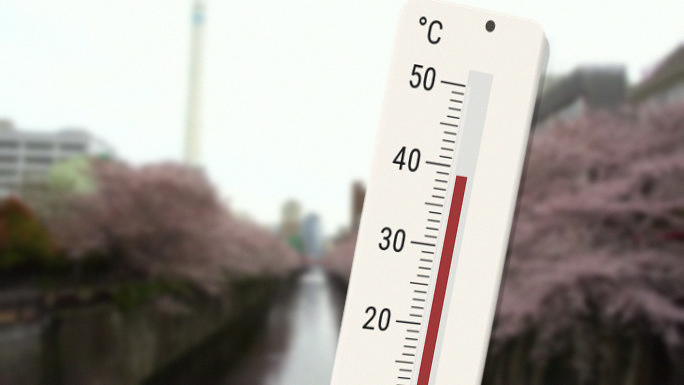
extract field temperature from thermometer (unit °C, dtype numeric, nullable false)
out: 39 °C
